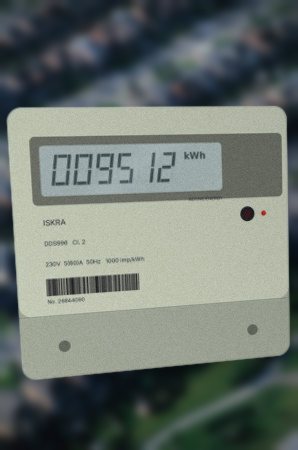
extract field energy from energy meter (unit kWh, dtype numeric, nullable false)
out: 9512 kWh
